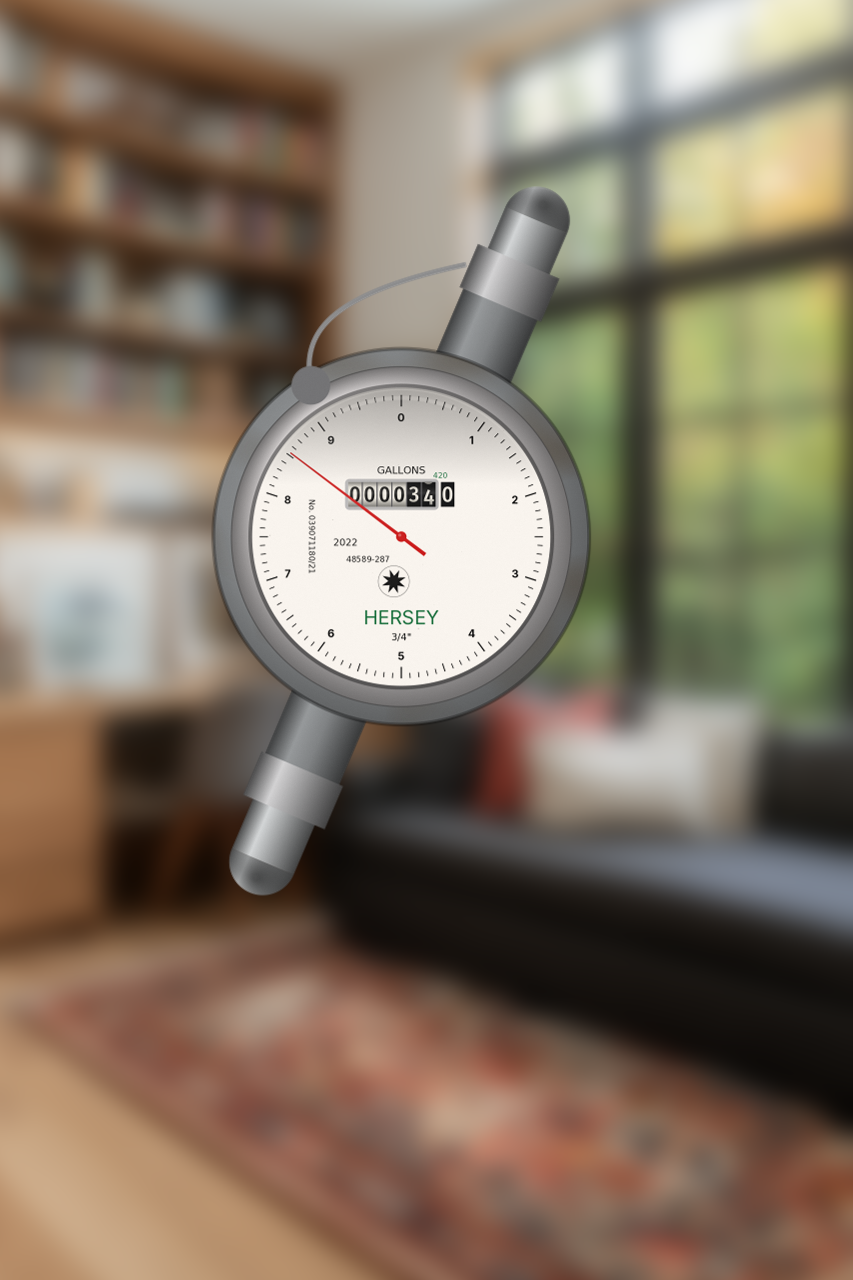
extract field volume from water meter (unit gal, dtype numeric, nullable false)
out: 338.5 gal
